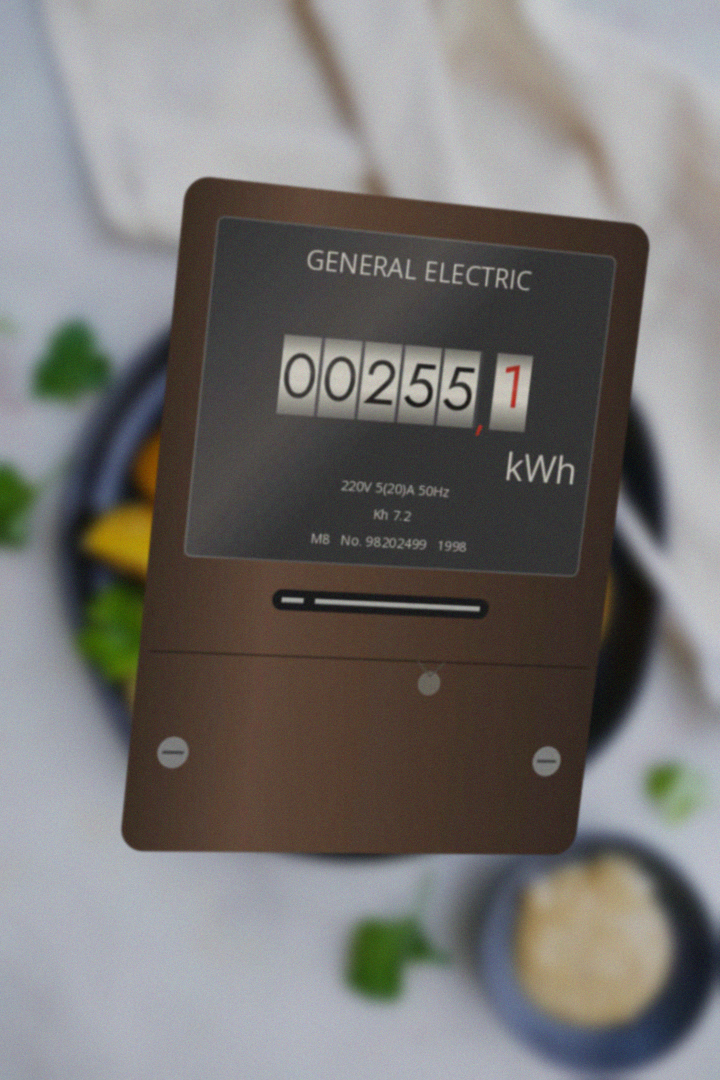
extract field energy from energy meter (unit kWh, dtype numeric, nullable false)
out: 255.1 kWh
